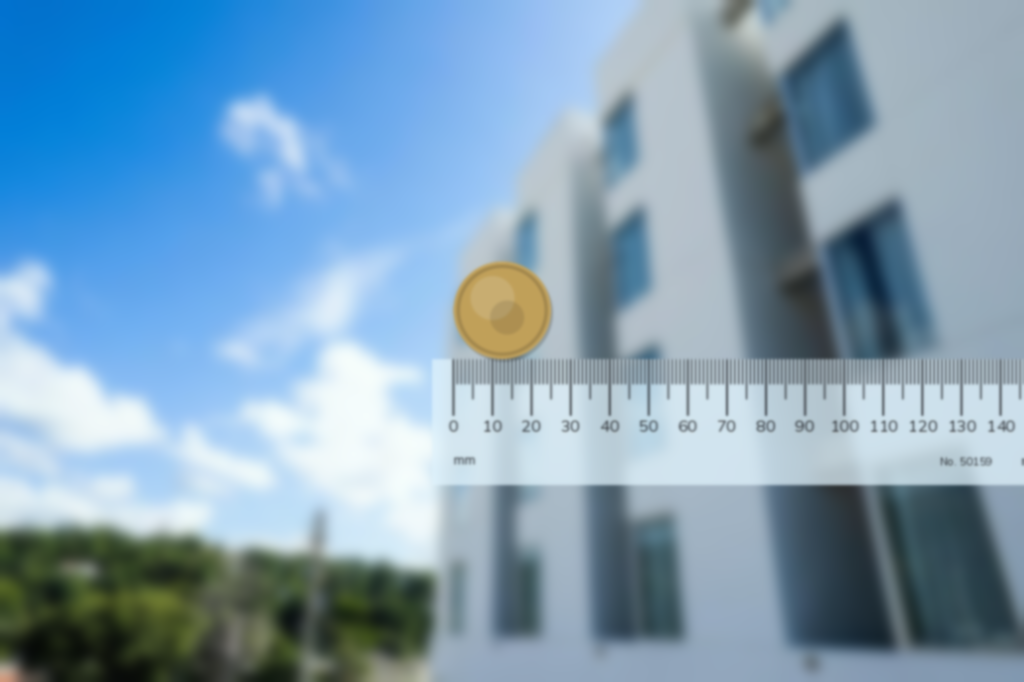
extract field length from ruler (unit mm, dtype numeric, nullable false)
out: 25 mm
